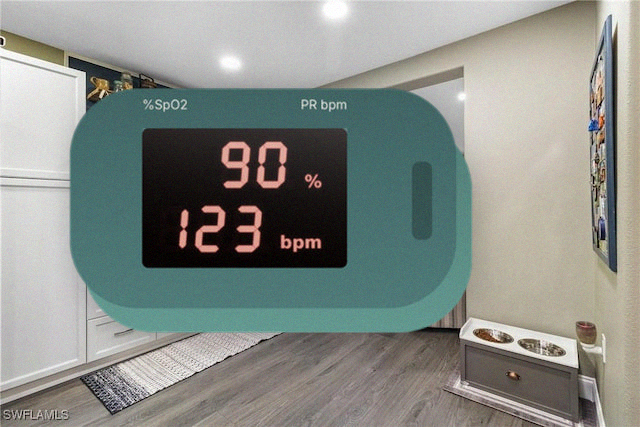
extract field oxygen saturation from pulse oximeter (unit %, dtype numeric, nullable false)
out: 90 %
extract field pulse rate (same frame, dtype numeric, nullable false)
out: 123 bpm
